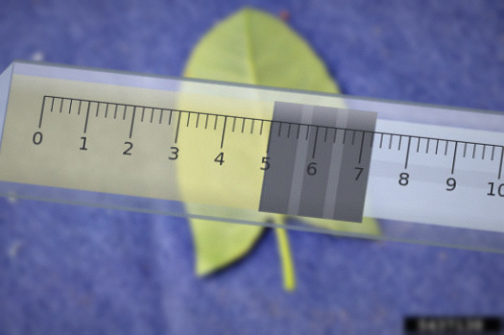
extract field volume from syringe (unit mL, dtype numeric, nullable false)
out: 5 mL
